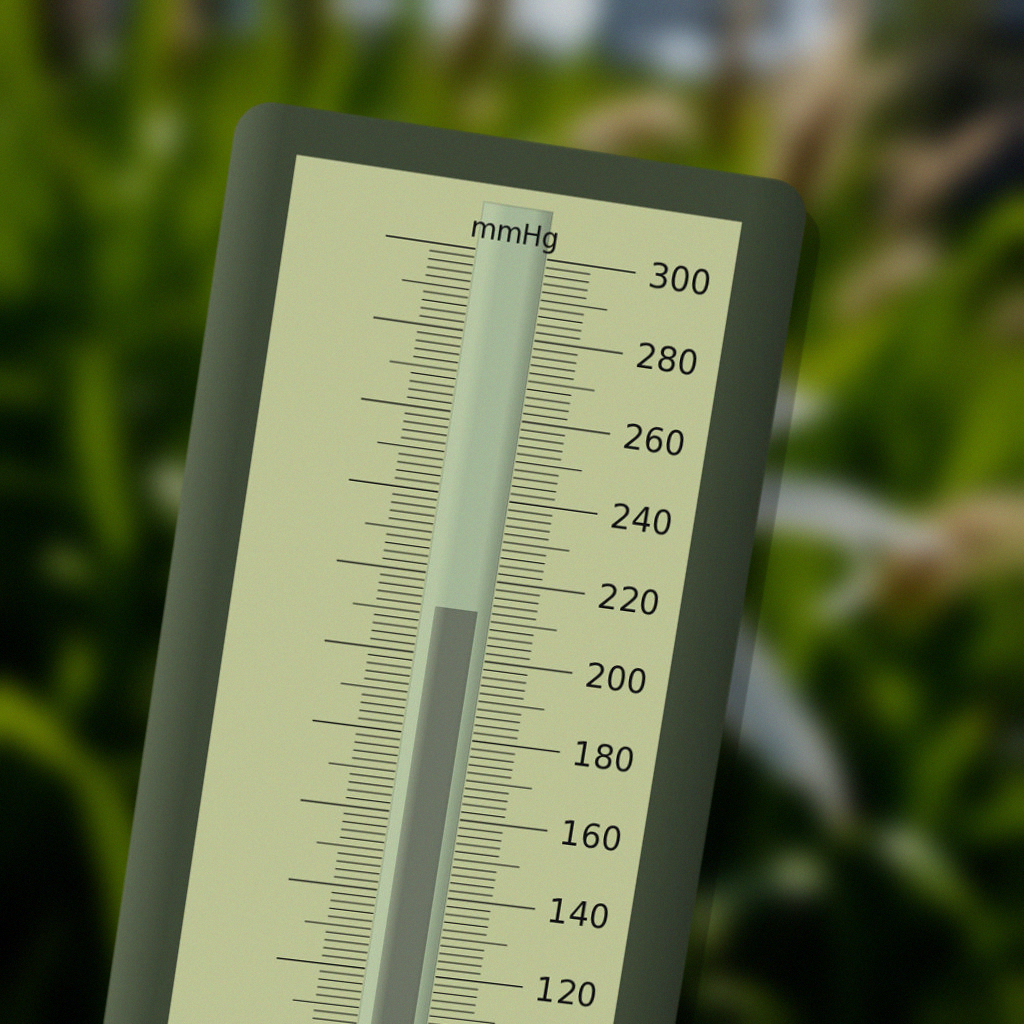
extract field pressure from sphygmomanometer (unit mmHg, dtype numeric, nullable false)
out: 212 mmHg
